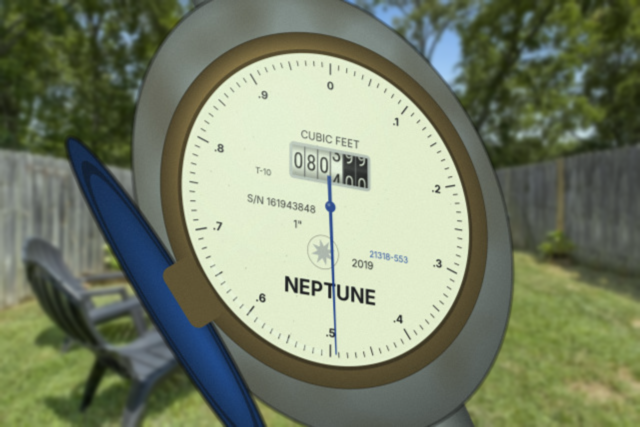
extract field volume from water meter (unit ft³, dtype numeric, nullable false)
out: 80399.49 ft³
